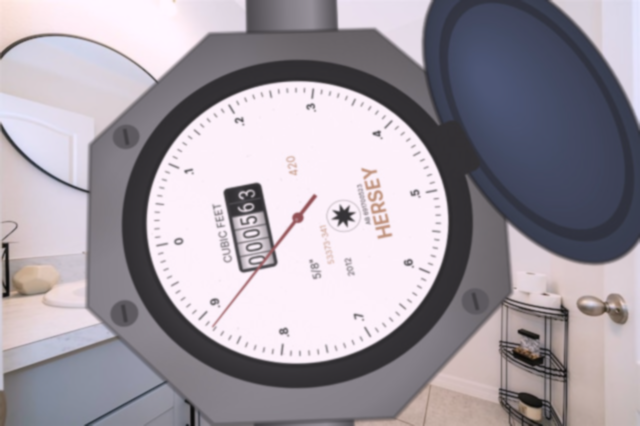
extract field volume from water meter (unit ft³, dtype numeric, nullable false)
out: 562.88 ft³
